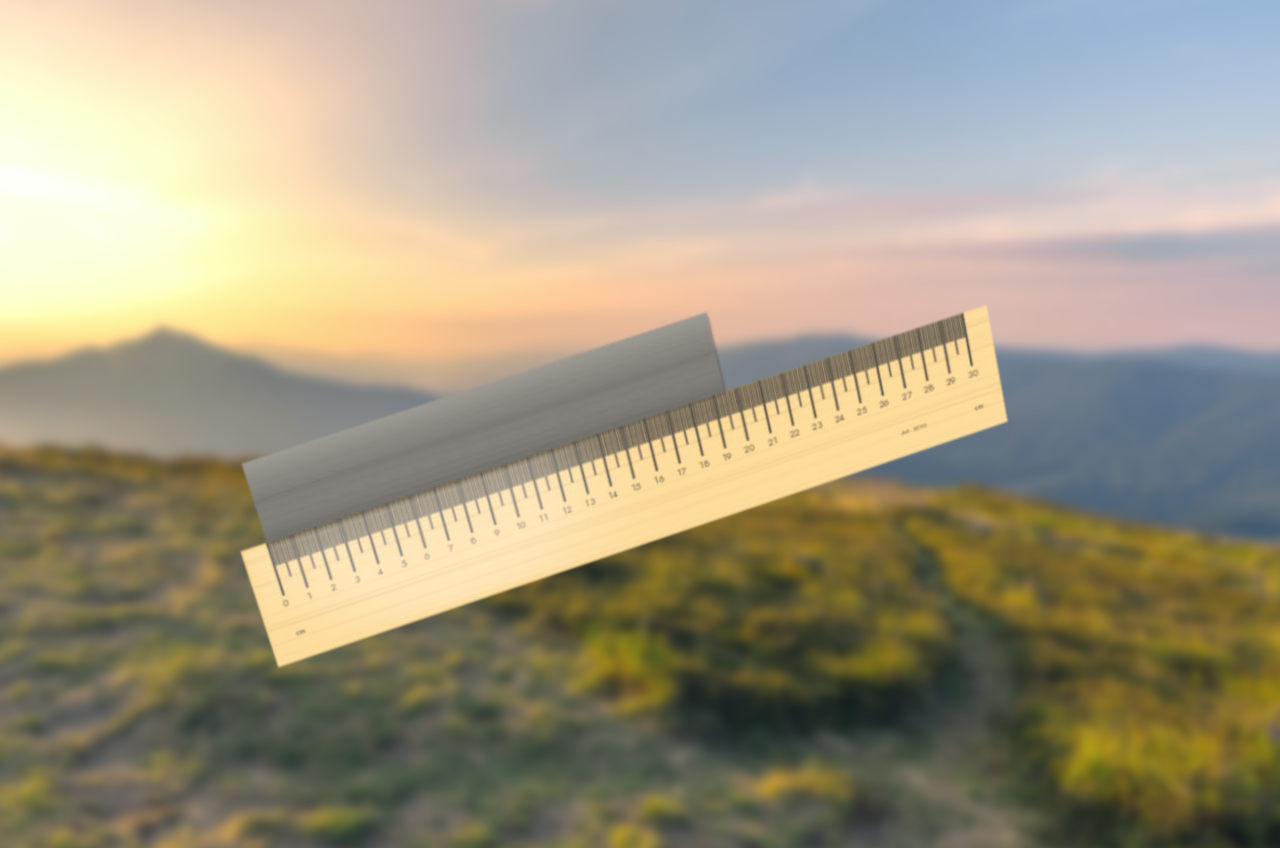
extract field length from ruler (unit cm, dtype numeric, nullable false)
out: 19.5 cm
